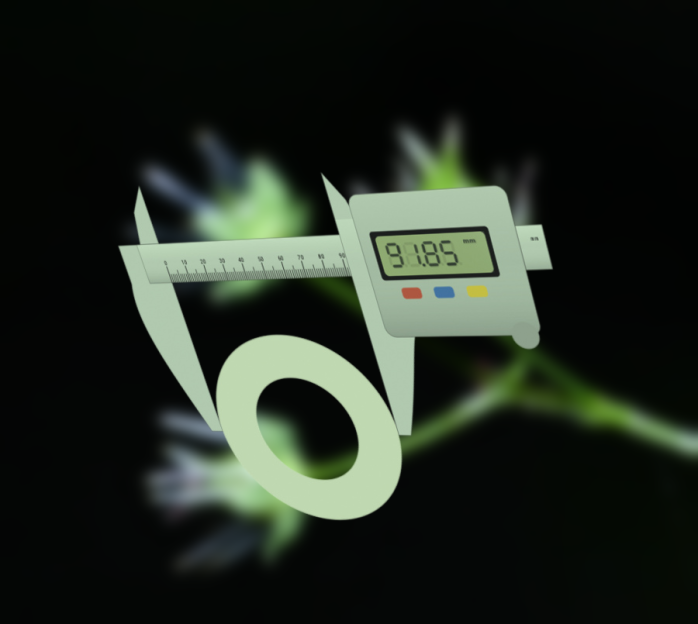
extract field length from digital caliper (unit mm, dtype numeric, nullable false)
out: 91.85 mm
